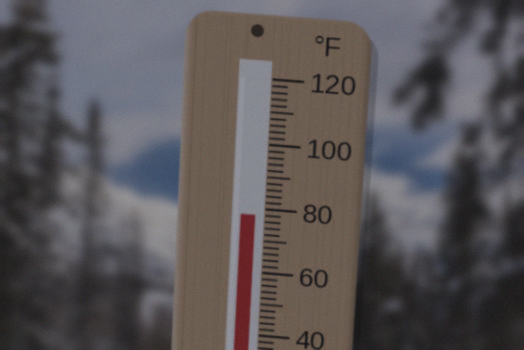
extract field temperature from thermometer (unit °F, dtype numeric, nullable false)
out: 78 °F
